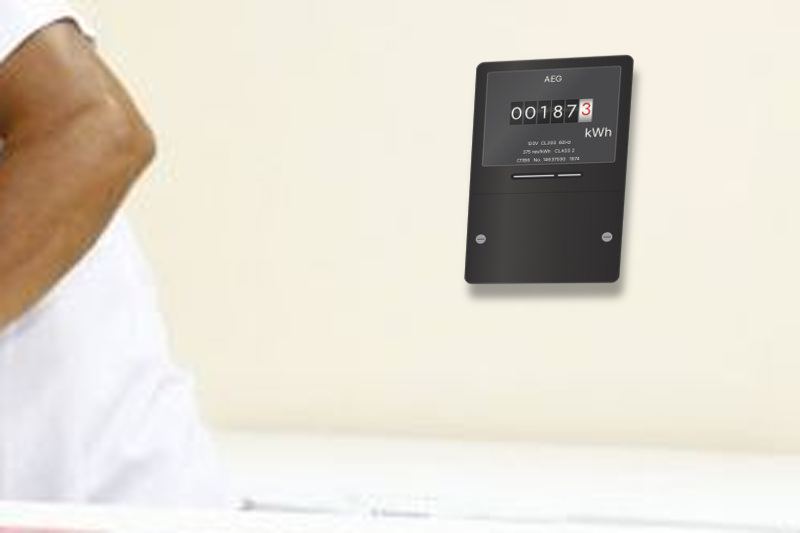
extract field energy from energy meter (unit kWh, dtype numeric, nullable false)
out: 187.3 kWh
